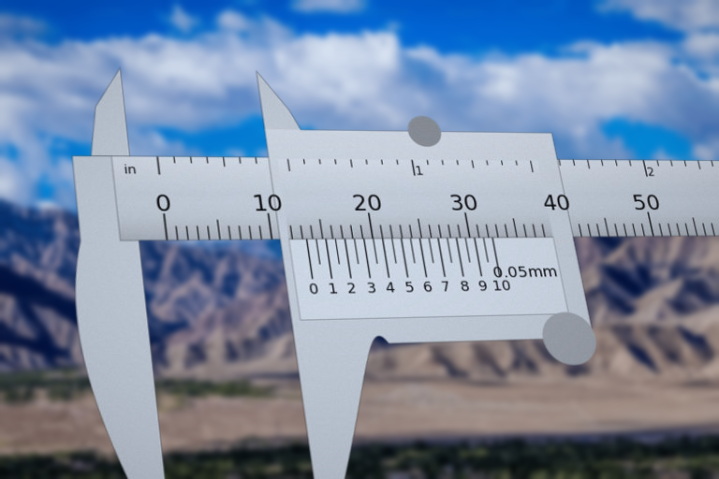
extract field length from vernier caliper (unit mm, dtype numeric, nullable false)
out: 13.4 mm
